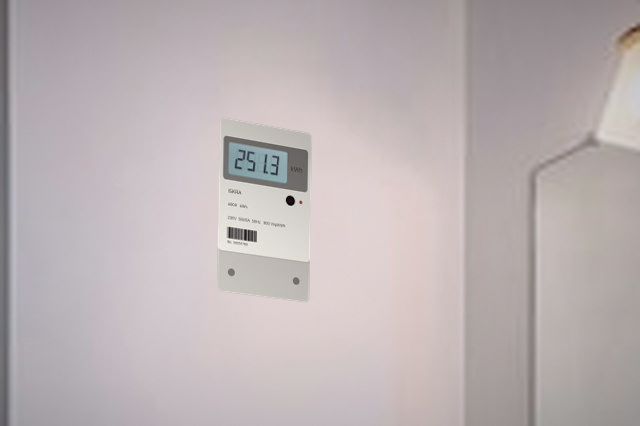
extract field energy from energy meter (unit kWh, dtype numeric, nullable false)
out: 251.3 kWh
